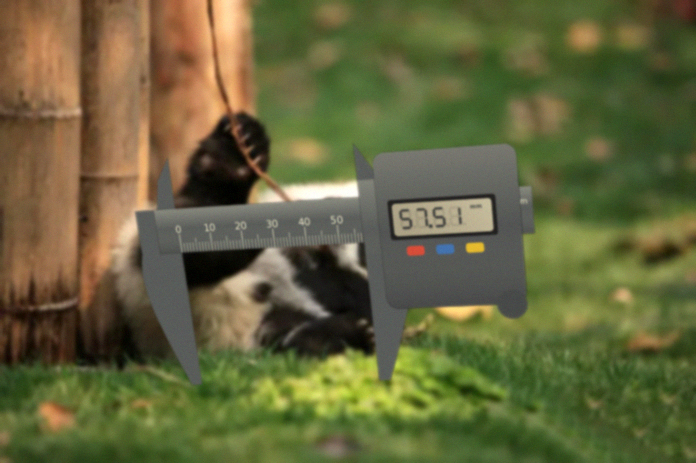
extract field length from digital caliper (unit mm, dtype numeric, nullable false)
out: 57.51 mm
